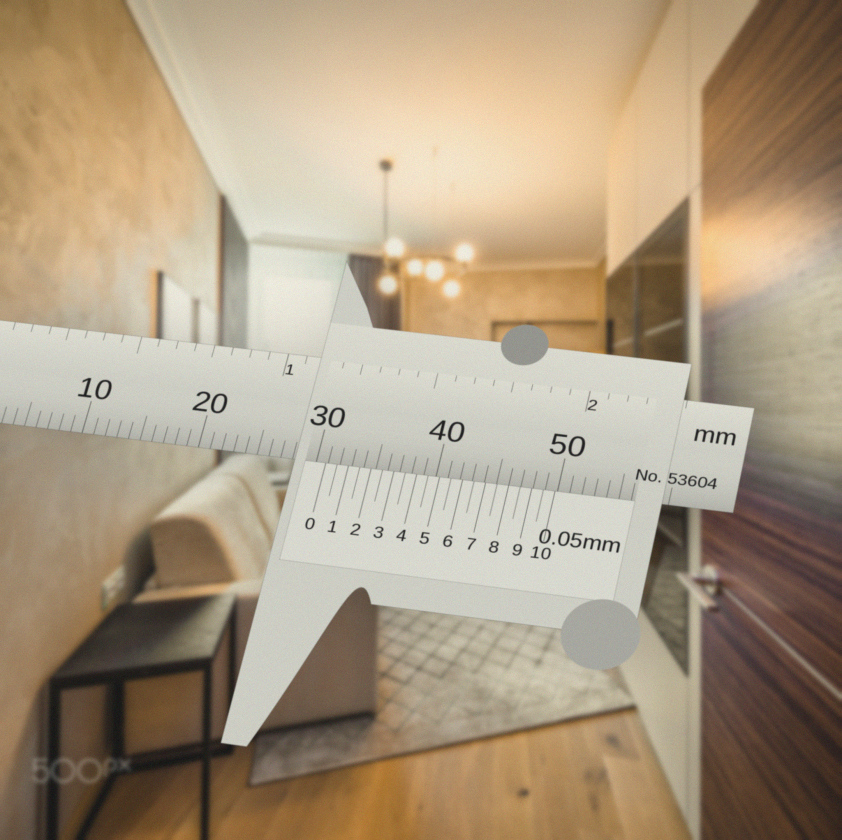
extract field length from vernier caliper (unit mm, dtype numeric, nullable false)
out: 30.8 mm
